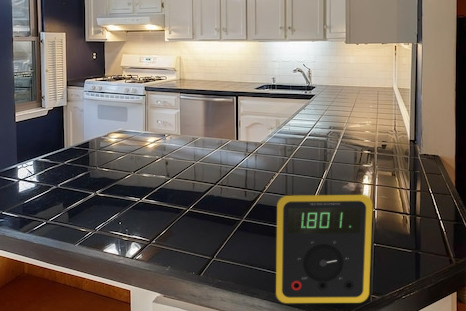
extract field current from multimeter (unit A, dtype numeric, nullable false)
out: 1.801 A
